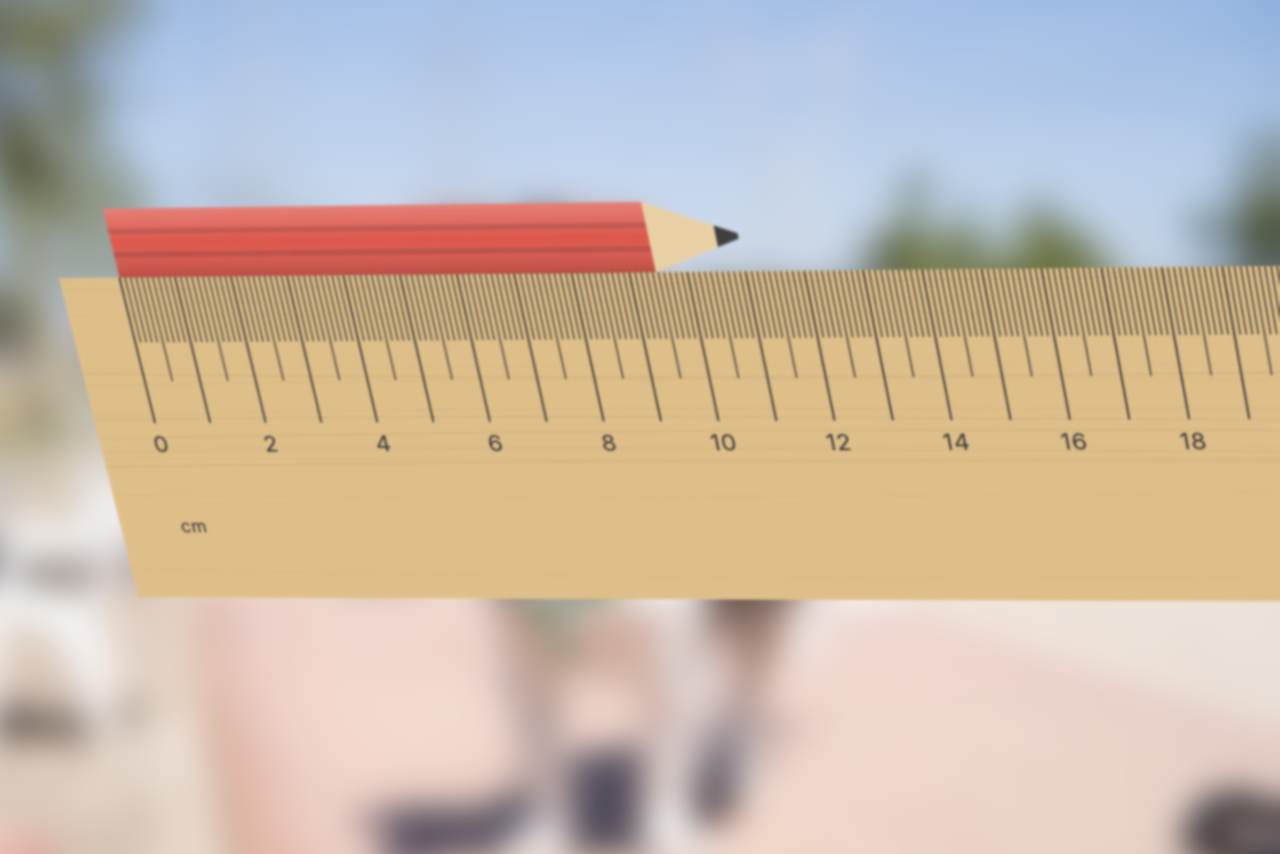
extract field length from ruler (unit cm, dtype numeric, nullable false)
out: 11 cm
